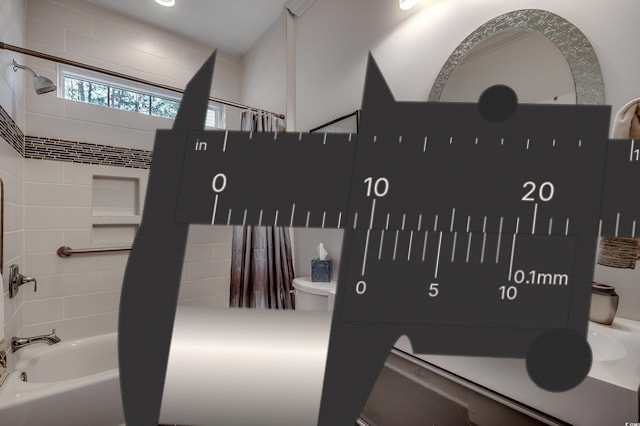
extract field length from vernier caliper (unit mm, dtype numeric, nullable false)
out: 9.9 mm
